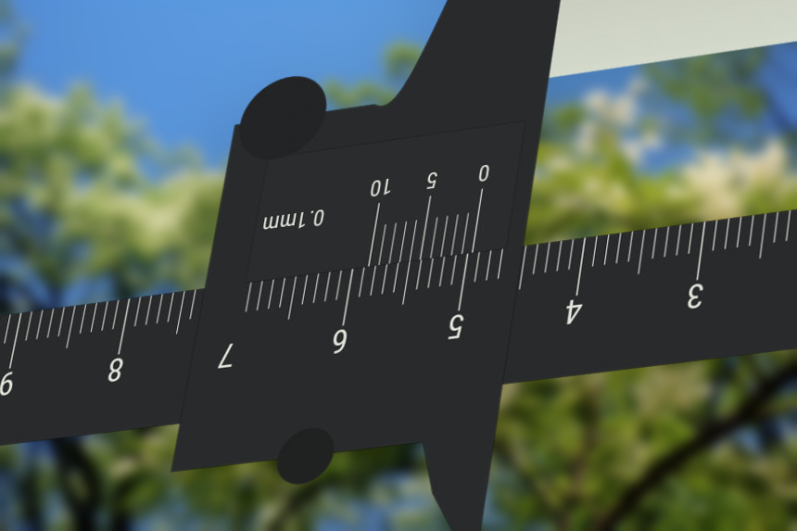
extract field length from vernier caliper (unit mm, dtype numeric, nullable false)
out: 49.6 mm
